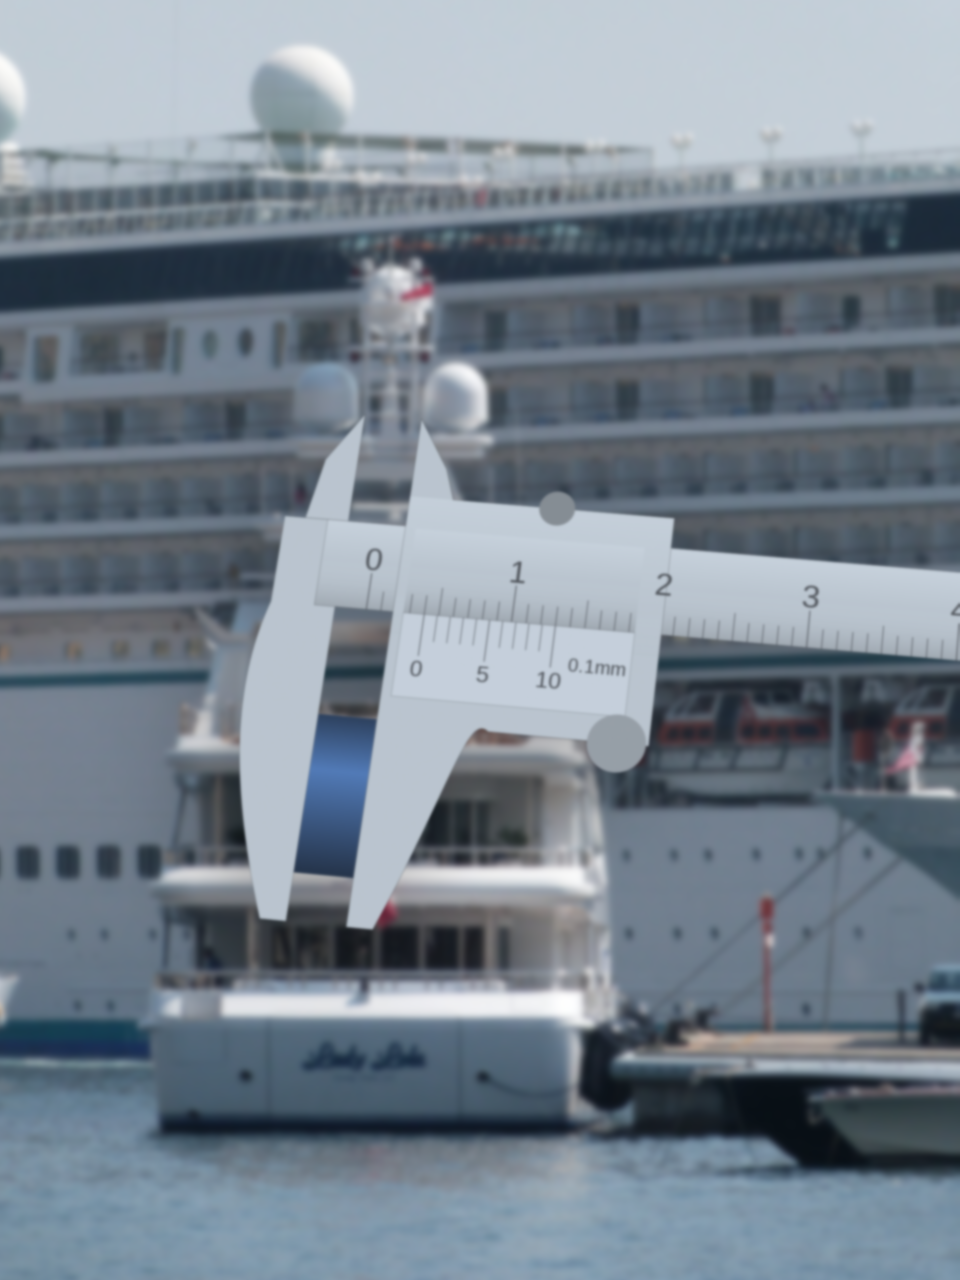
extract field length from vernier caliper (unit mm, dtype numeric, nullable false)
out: 4.0 mm
